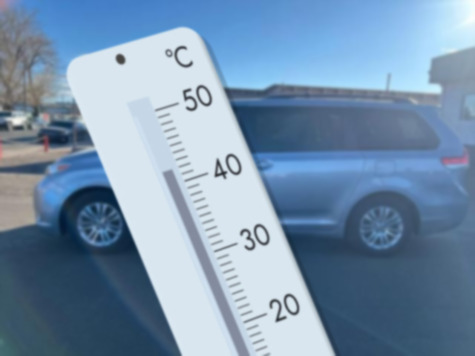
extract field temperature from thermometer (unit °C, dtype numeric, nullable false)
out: 42 °C
